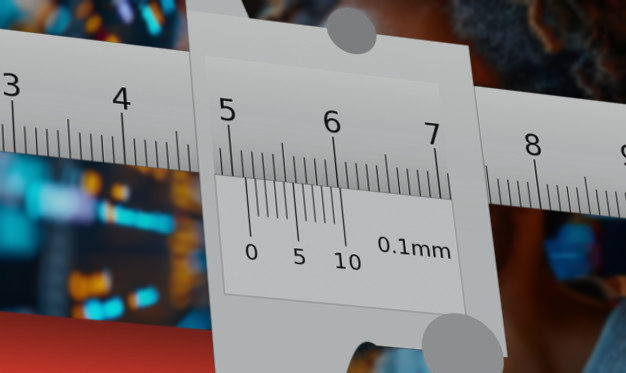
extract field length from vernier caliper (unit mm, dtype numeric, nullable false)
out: 51.2 mm
